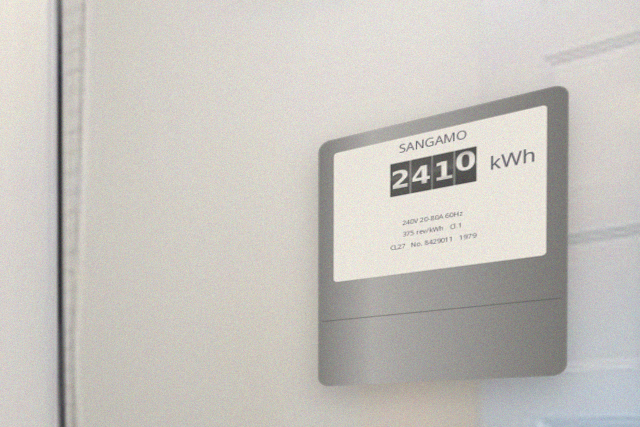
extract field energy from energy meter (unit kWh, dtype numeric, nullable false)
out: 2410 kWh
